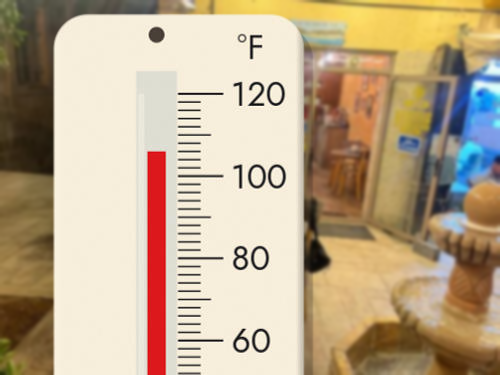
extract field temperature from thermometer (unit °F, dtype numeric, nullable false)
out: 106 °F
